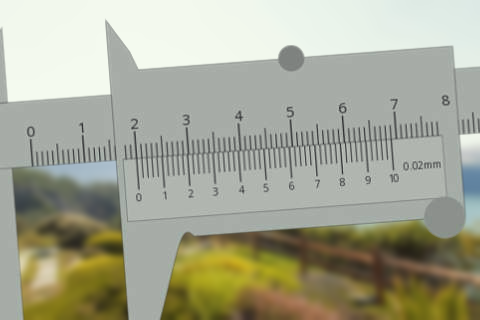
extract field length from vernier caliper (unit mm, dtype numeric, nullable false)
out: 20.0 mm
